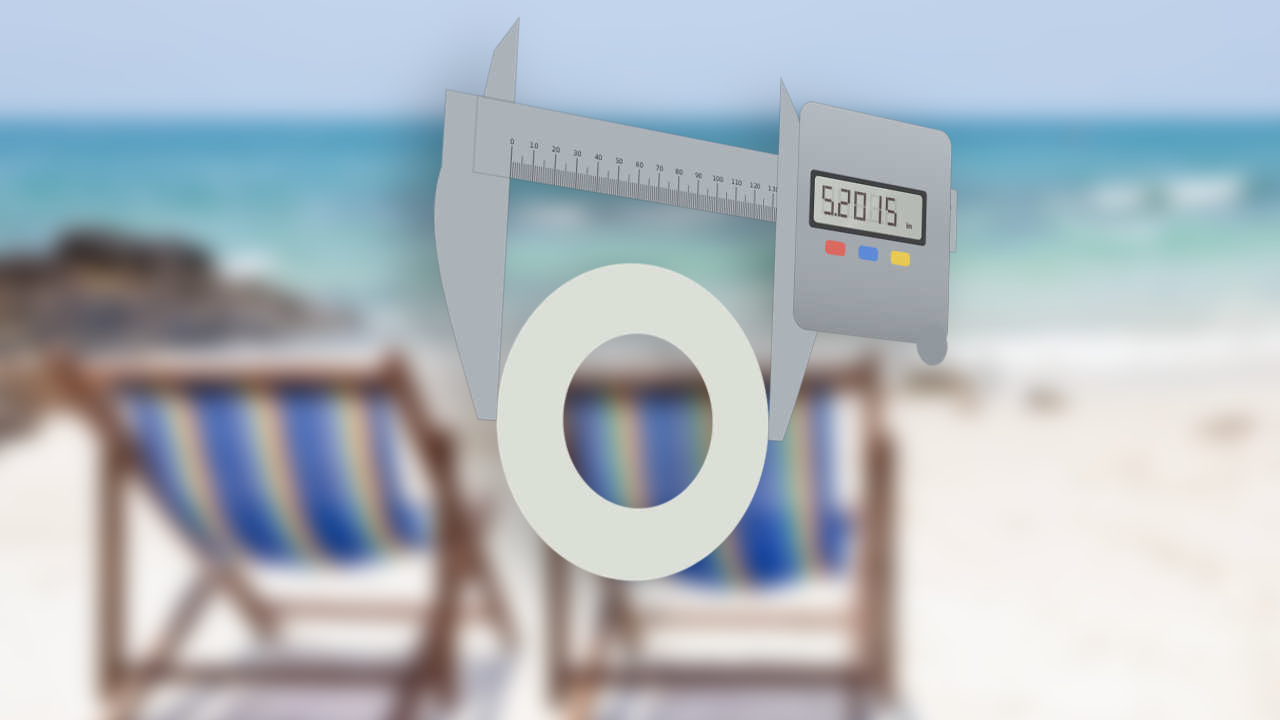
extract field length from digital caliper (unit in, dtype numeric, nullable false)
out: 5.2015 in
